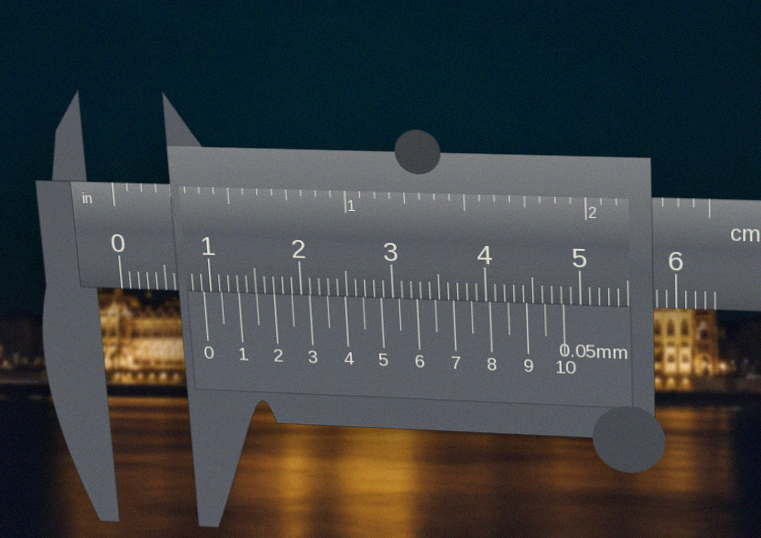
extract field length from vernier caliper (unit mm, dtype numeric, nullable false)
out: 9.2 mm
